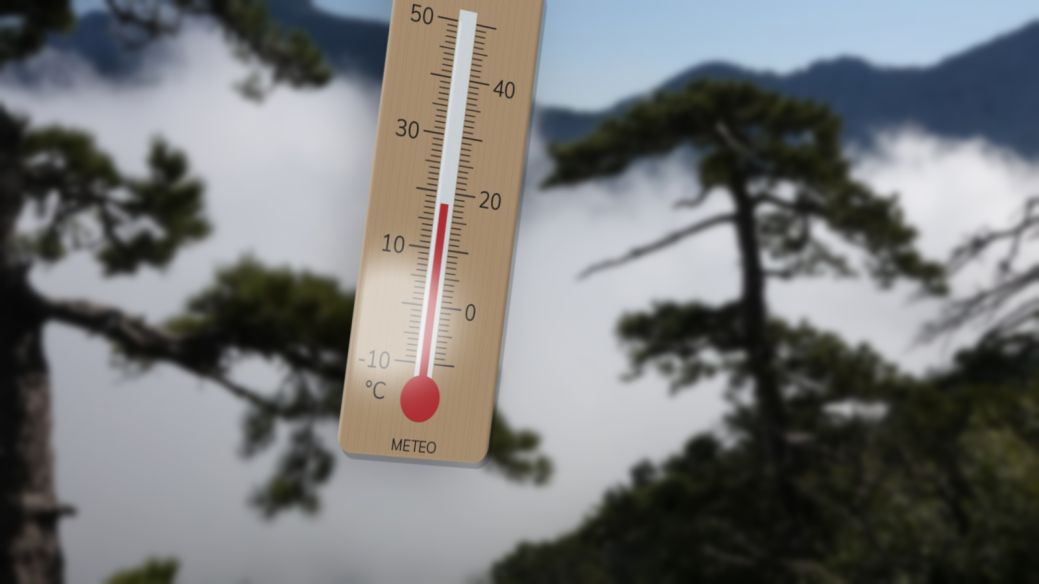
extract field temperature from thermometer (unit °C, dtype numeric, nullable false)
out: 18 °C
